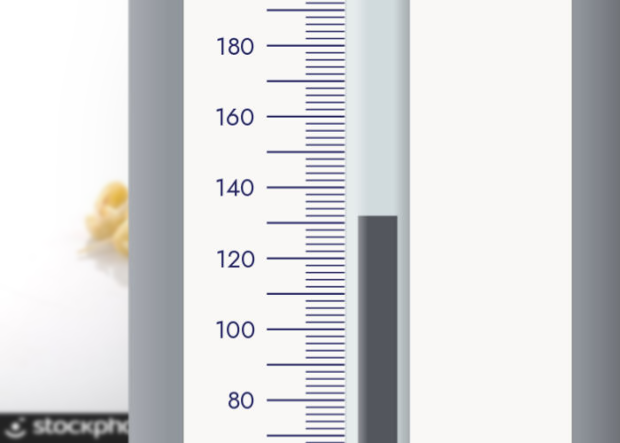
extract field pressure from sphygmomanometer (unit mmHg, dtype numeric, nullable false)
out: 132 mmHg
